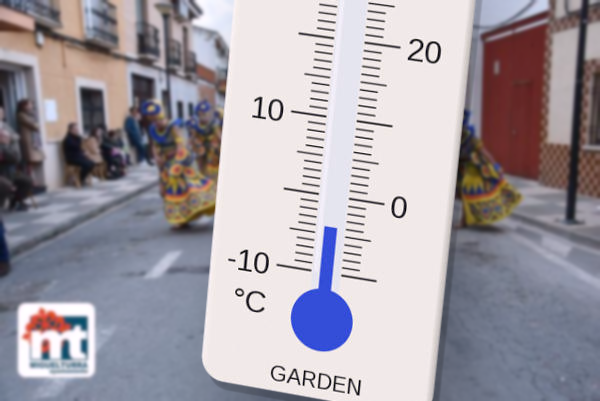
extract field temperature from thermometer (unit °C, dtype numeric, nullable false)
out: -4 °C
